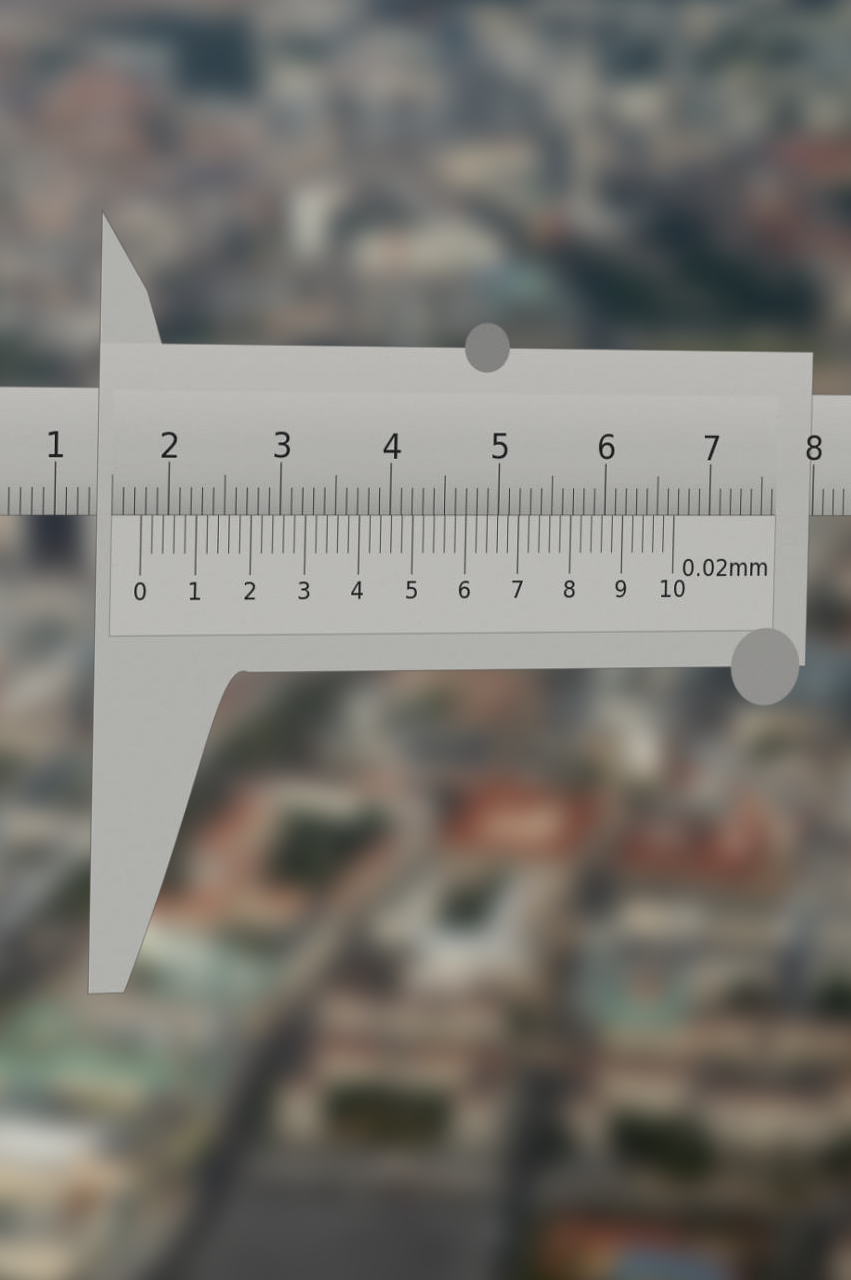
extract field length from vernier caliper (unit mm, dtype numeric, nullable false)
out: 17.6 mm
